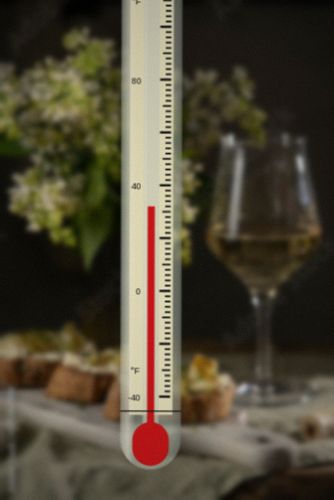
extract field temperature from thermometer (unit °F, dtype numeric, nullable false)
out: 32 °F
